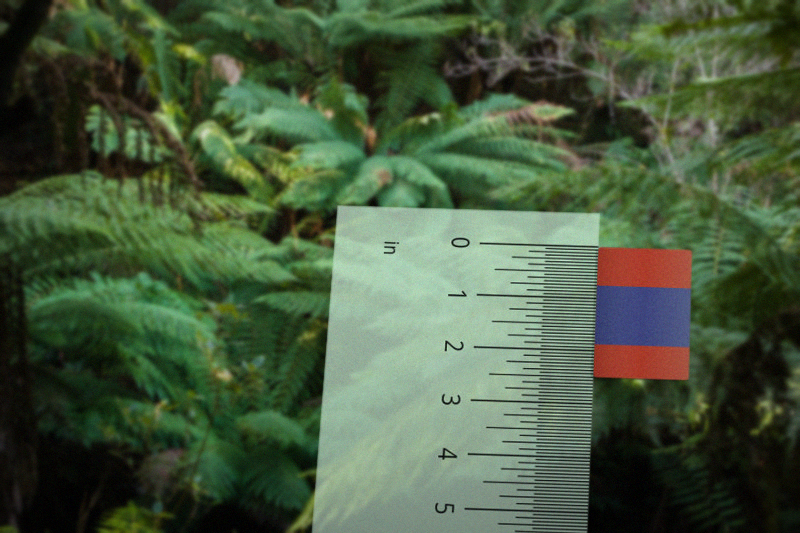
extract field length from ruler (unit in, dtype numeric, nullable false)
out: 2.5 in
